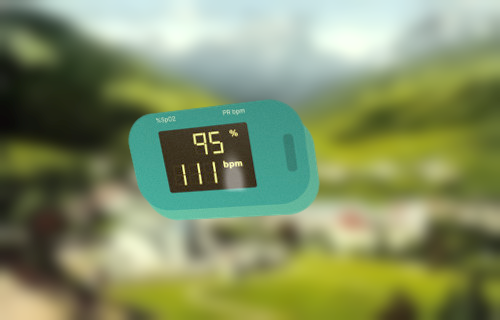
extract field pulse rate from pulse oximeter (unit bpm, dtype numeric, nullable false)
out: 111 bpm
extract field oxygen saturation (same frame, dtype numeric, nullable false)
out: 95 %
